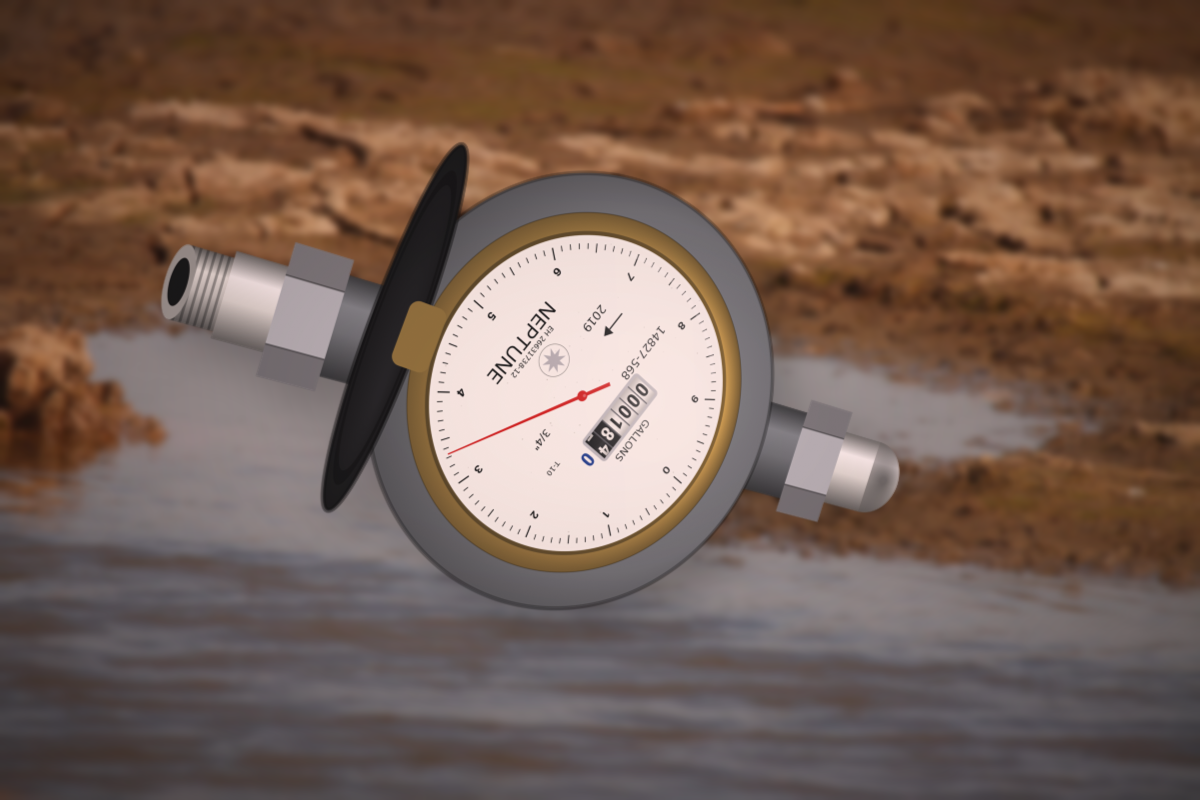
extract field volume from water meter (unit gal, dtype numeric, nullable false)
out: 1843.3 gal
